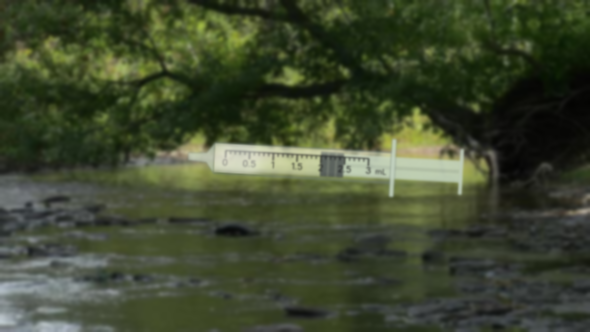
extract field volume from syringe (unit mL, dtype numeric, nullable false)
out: 2 mL
